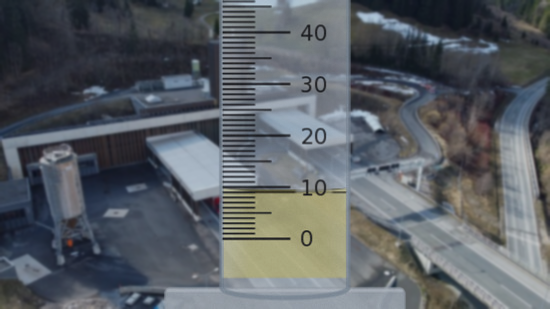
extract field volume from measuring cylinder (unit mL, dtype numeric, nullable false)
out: 9 mL
